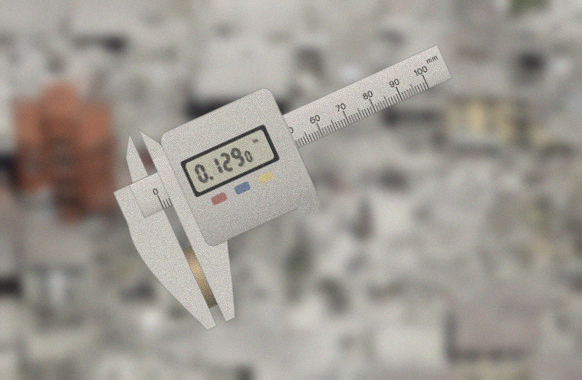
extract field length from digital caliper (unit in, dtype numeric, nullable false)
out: 0.1290 in
